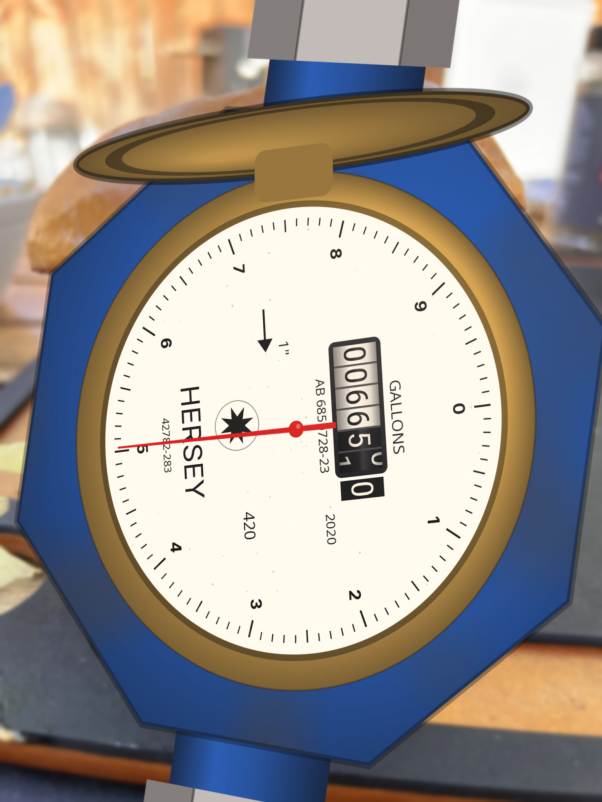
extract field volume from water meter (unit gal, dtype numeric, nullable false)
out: 66505.0 gal
